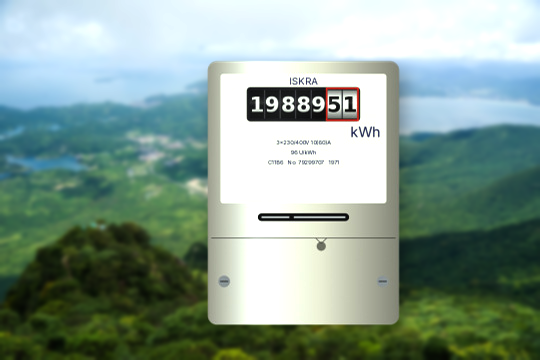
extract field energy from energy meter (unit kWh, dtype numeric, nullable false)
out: 19889.51 kWh
